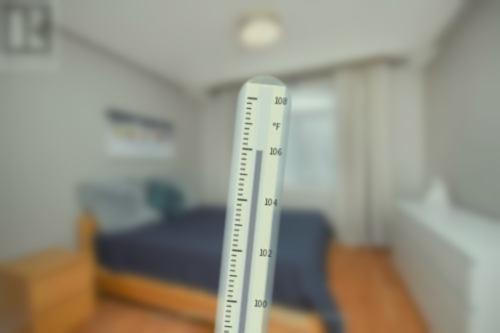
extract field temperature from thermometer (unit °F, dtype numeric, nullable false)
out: 106 °F
